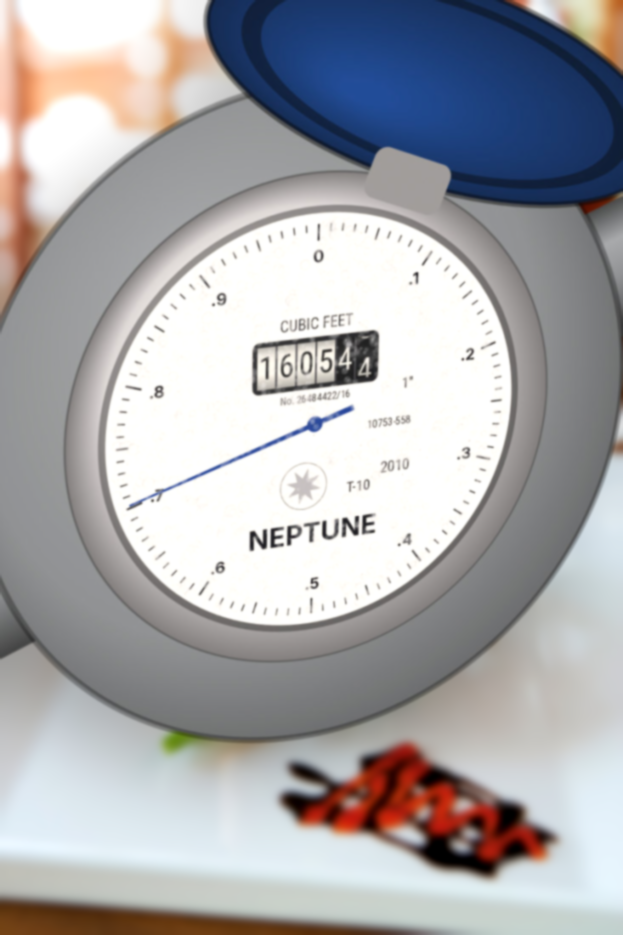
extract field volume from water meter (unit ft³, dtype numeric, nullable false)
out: 160543.70 ft³
